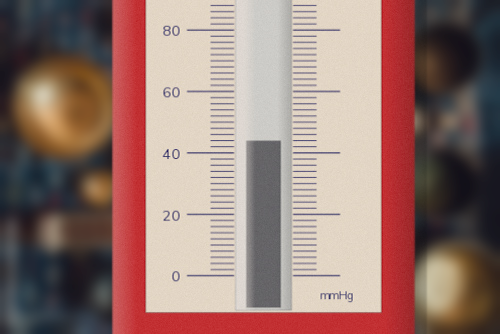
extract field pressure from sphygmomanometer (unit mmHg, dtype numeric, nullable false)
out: 44 mmHg
